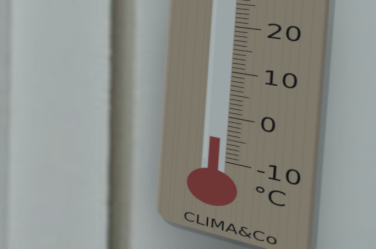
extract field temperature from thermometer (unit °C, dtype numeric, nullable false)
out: -5 °C
